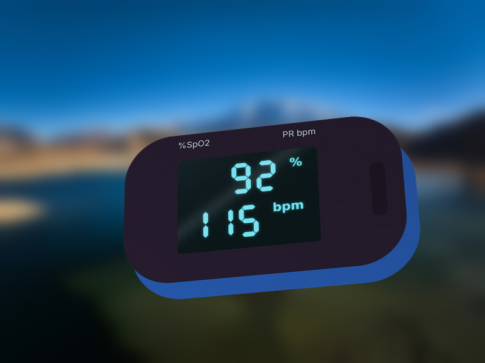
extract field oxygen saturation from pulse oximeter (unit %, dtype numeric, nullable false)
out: 92 %
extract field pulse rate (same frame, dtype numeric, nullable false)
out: 115 bpm
